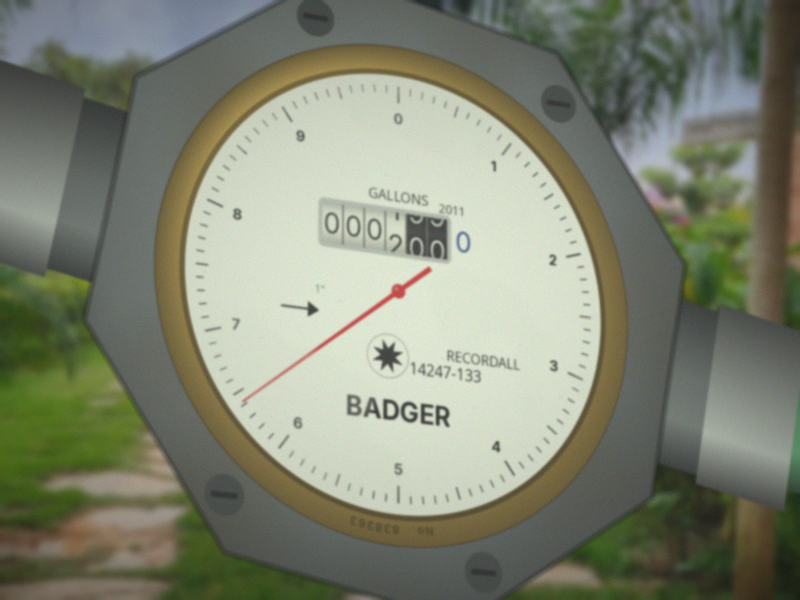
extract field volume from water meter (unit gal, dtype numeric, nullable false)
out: 1996.4 gal
